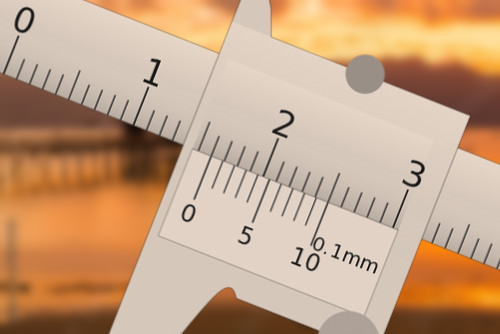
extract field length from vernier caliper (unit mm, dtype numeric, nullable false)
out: 16.0 mm
